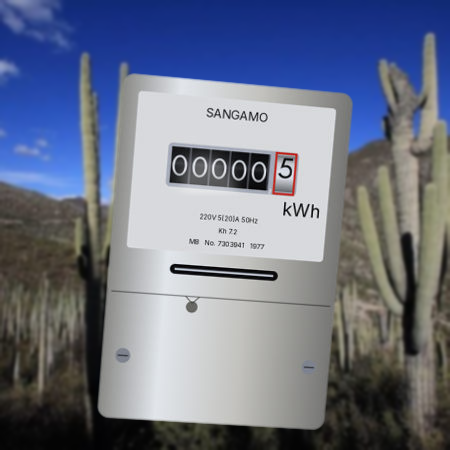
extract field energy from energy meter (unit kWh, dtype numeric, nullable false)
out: 0.5 kWh
